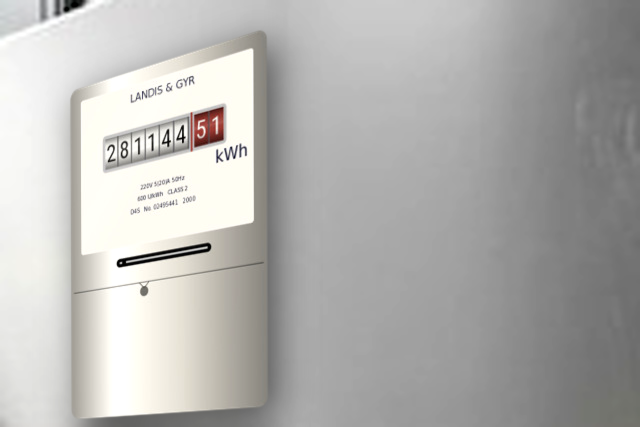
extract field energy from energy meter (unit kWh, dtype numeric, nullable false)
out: 281144.51 kWh
